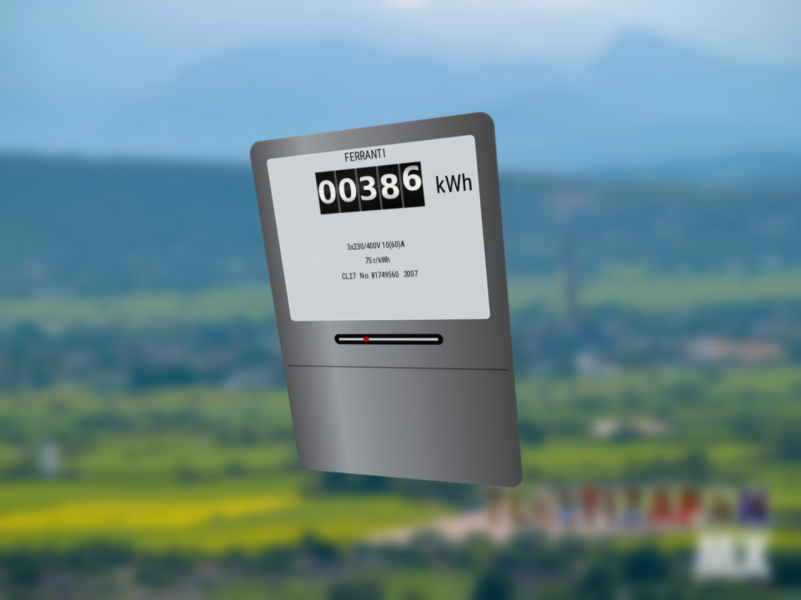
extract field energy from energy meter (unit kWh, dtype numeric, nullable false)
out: 386 kWh
